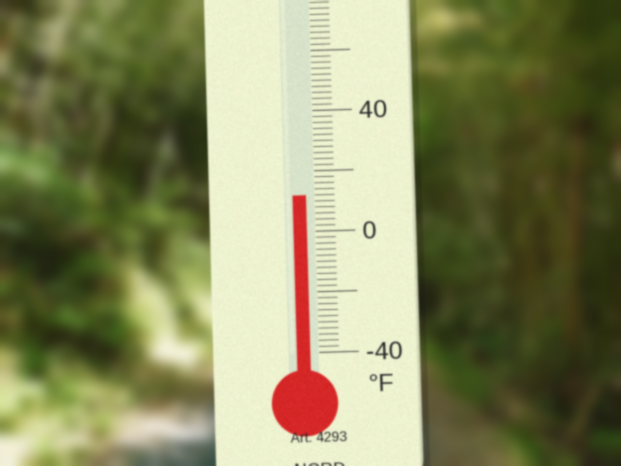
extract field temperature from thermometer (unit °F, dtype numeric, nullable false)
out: 12 °F
